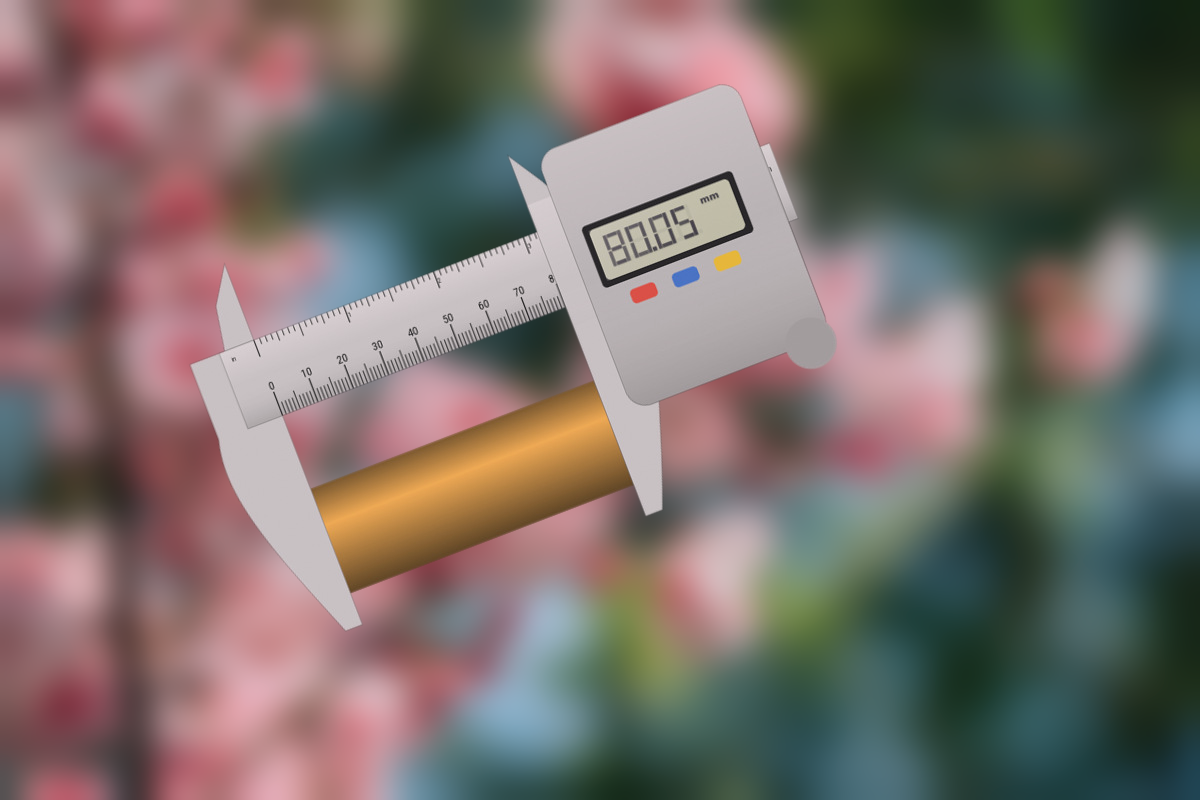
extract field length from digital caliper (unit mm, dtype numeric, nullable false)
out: 80.05 mm
